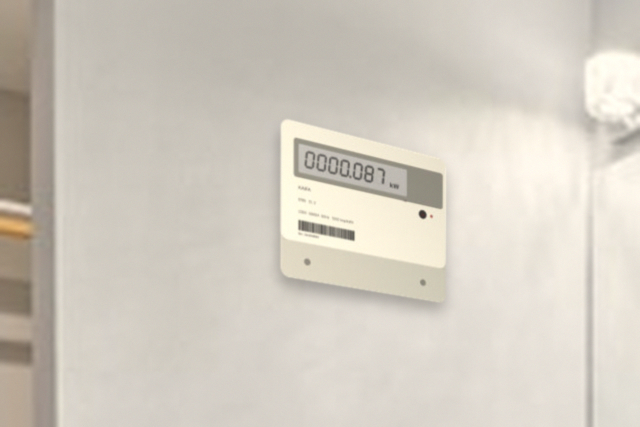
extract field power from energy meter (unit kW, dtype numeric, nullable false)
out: 0.087 kW
